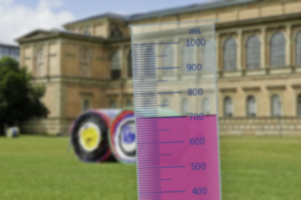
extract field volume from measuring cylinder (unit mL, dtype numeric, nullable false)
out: 700 mL
